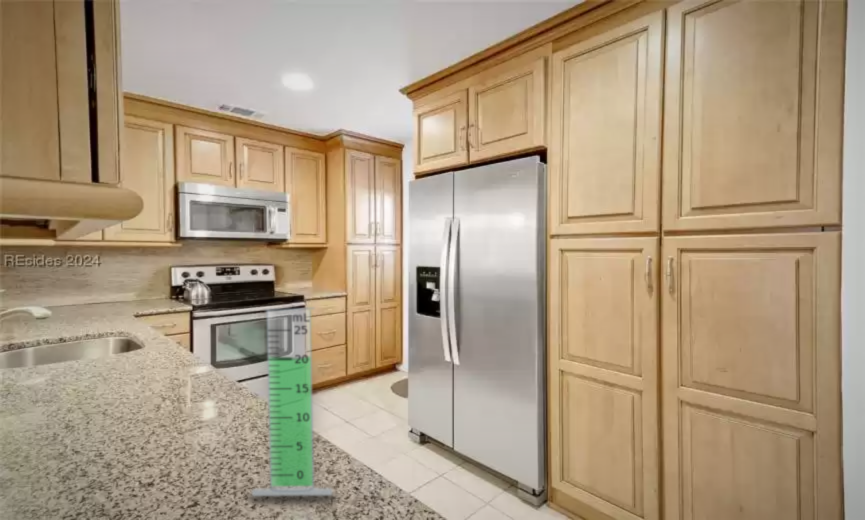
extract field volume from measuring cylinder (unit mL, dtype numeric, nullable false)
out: 20 mL
